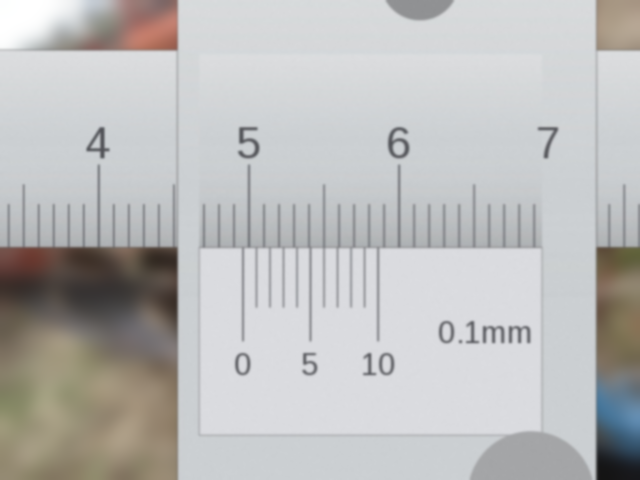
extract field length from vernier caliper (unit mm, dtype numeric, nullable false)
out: 49.6 mm
